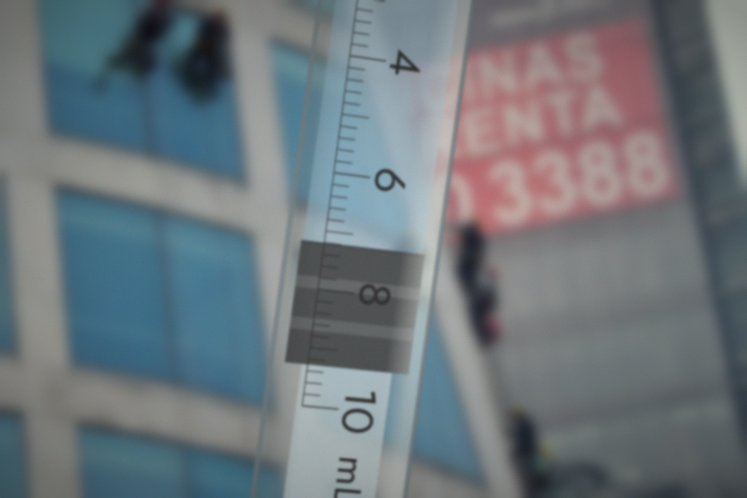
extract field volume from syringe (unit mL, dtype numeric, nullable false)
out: 7.2 mL
